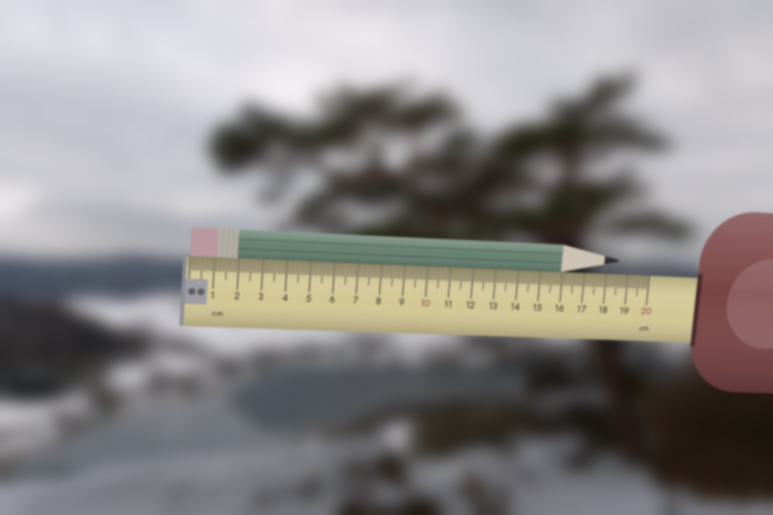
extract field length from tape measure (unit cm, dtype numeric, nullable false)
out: 18.5 cm
